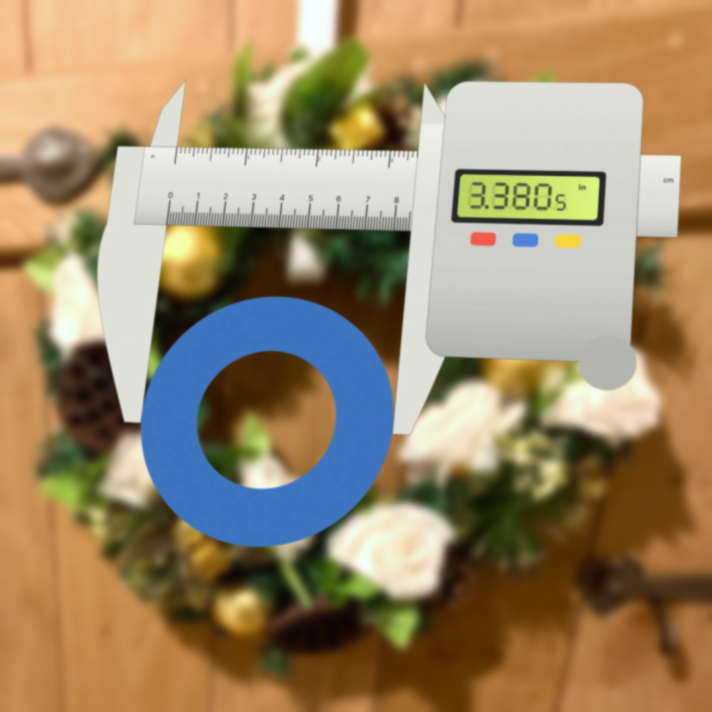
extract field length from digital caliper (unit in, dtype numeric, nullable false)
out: 3.3805 in
